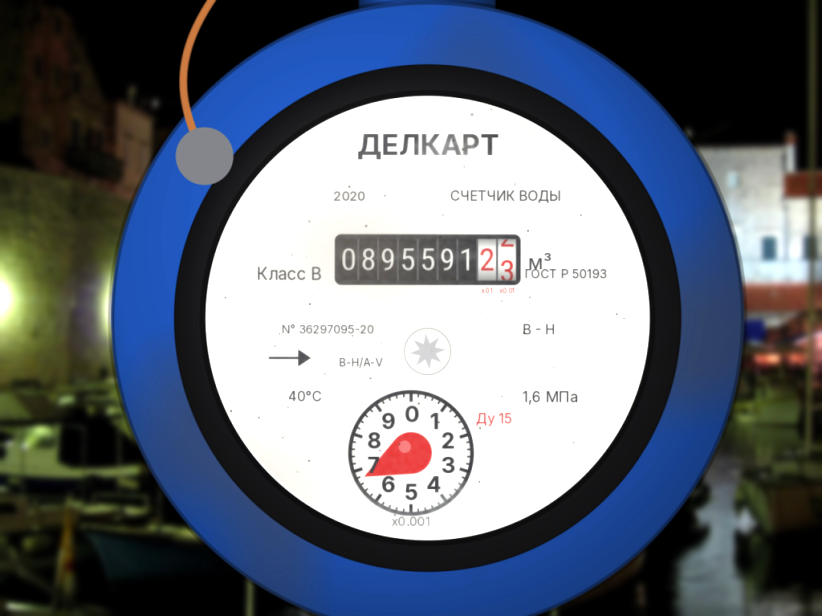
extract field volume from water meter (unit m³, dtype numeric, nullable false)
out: 895591.226 m³
